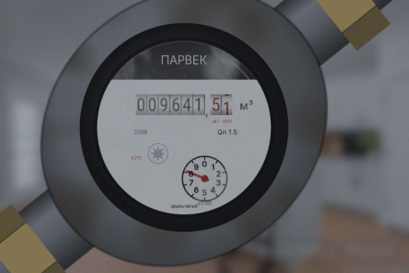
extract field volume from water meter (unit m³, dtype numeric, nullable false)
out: 9641.508 m³
